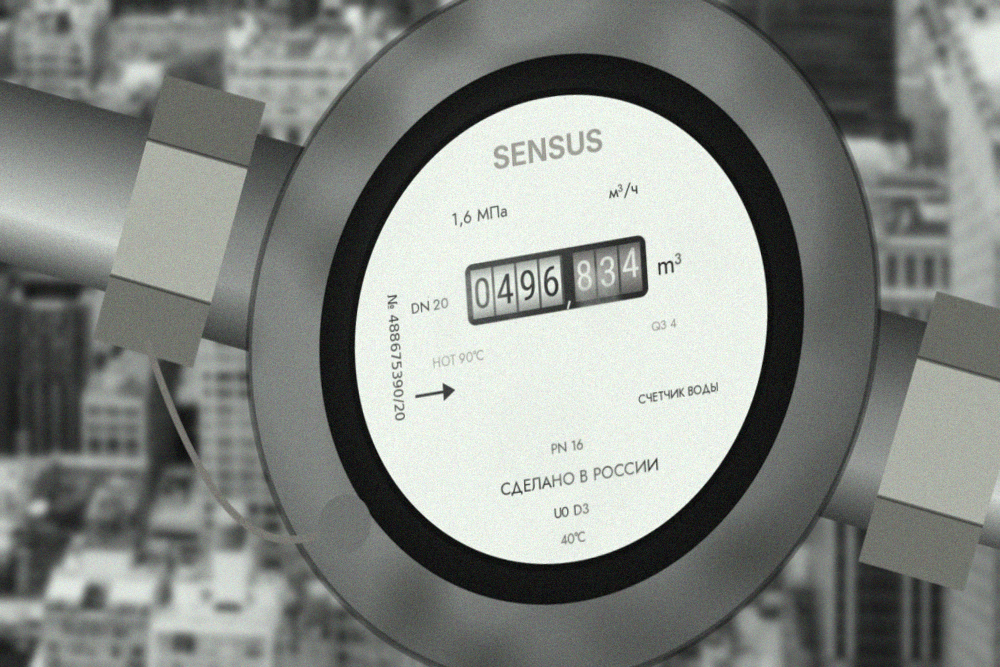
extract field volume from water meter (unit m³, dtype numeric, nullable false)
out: 496.834 m³
